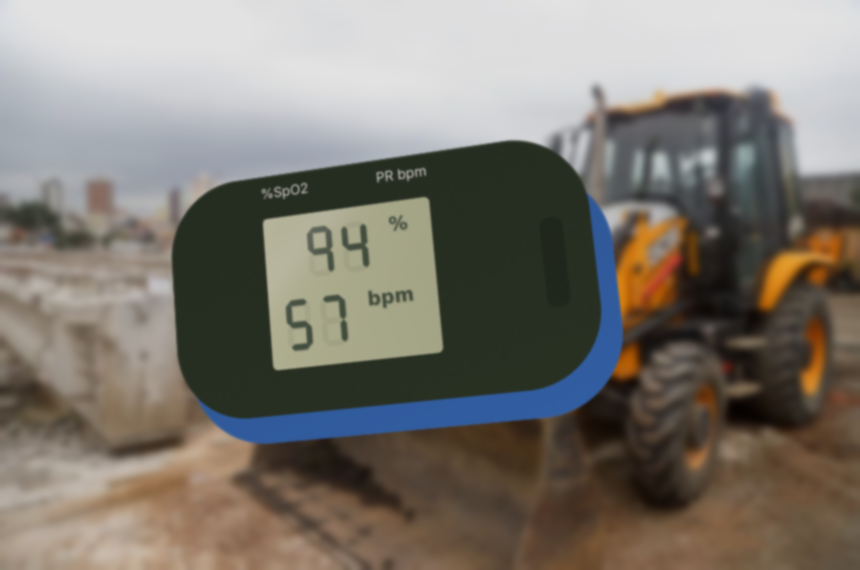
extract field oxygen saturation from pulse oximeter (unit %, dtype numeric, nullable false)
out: 94 %
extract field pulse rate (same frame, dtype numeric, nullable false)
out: 57 bpm
